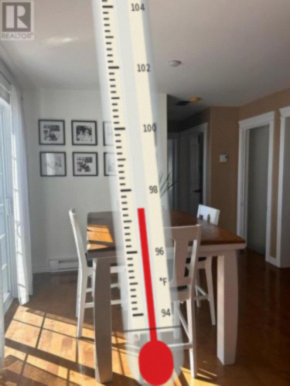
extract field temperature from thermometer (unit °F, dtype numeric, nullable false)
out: 97.4 °F
